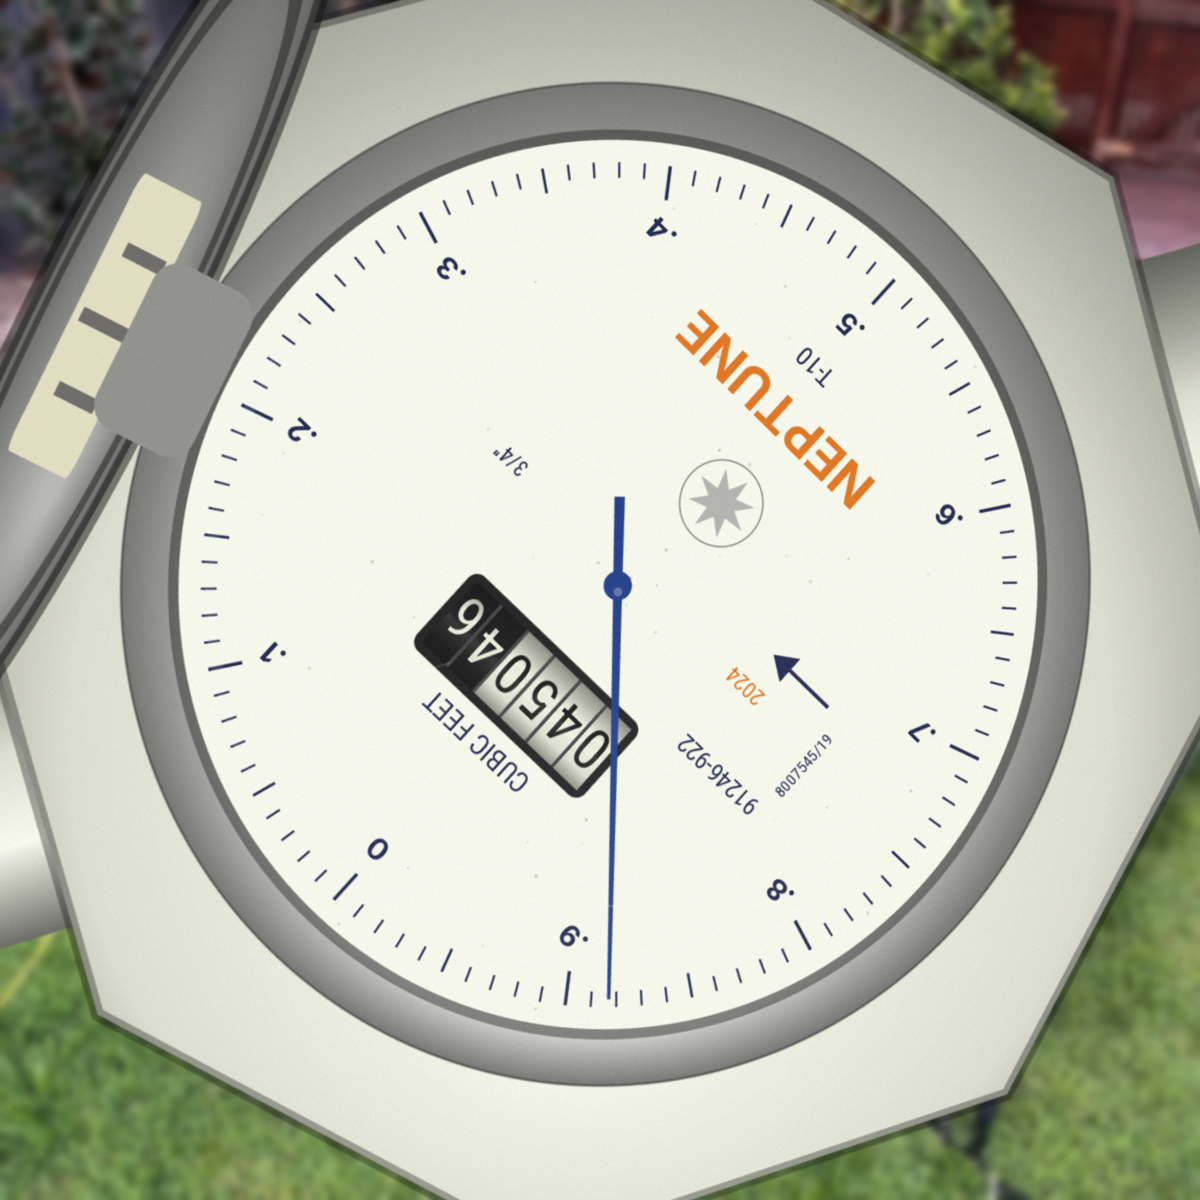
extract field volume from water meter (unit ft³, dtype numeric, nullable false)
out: 45045.88 ft³
